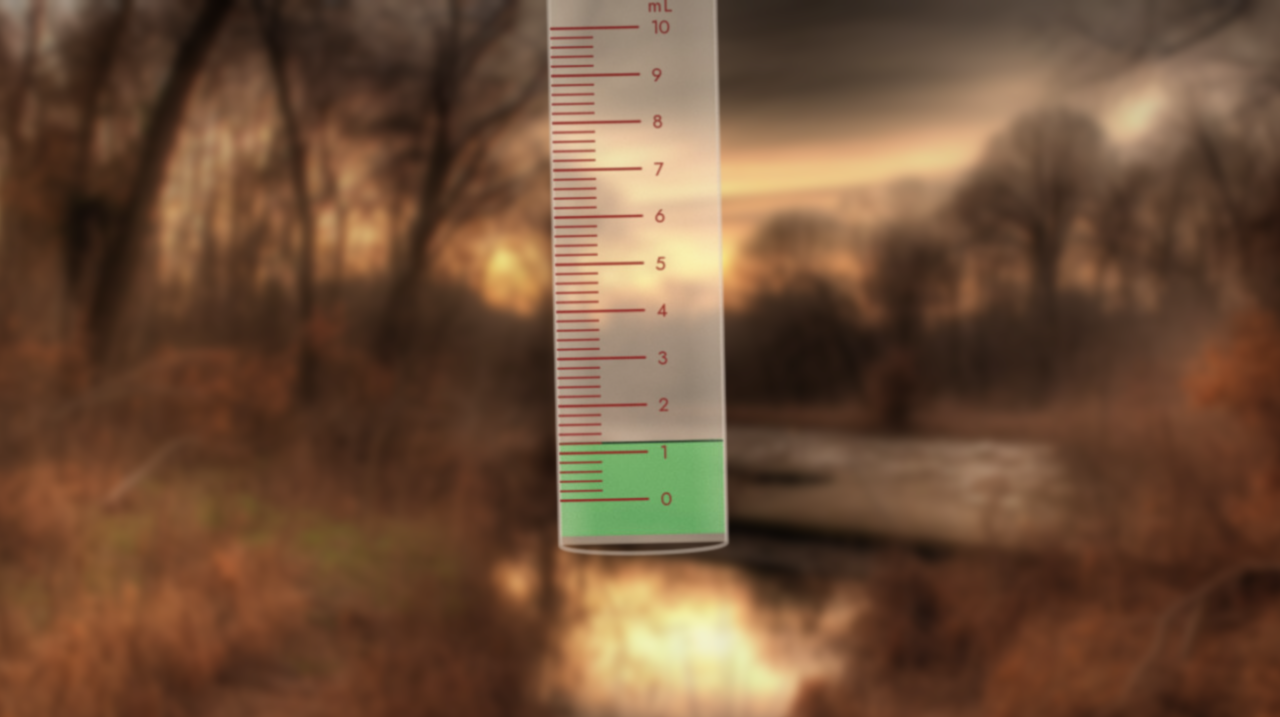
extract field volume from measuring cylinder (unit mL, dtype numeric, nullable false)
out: 1.2 mL
